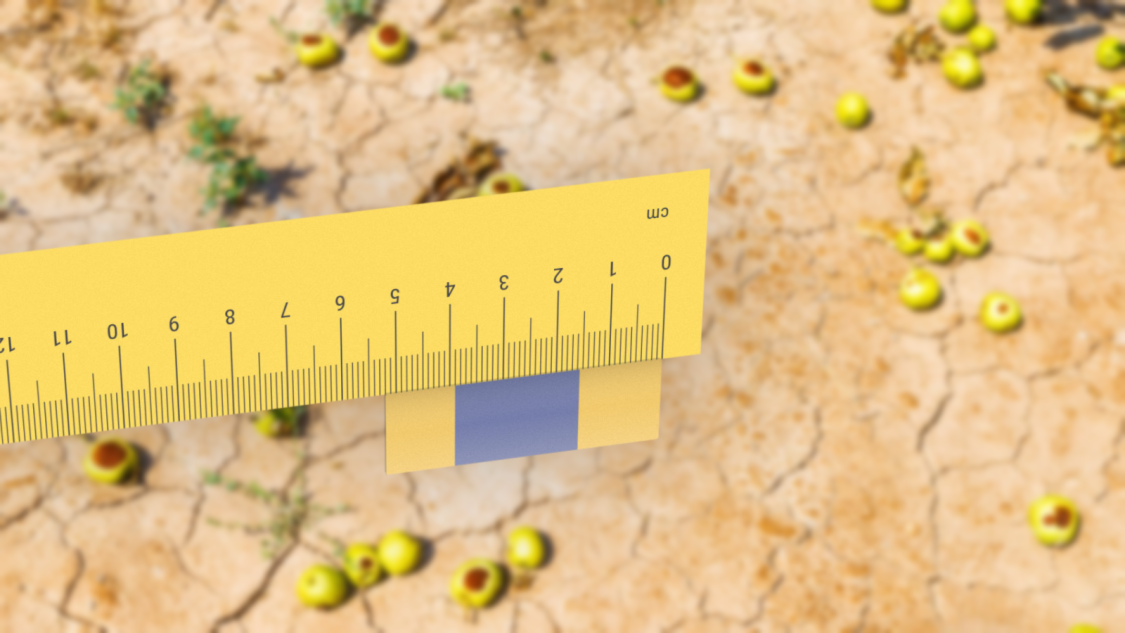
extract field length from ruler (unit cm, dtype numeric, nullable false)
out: 5.2 cm
